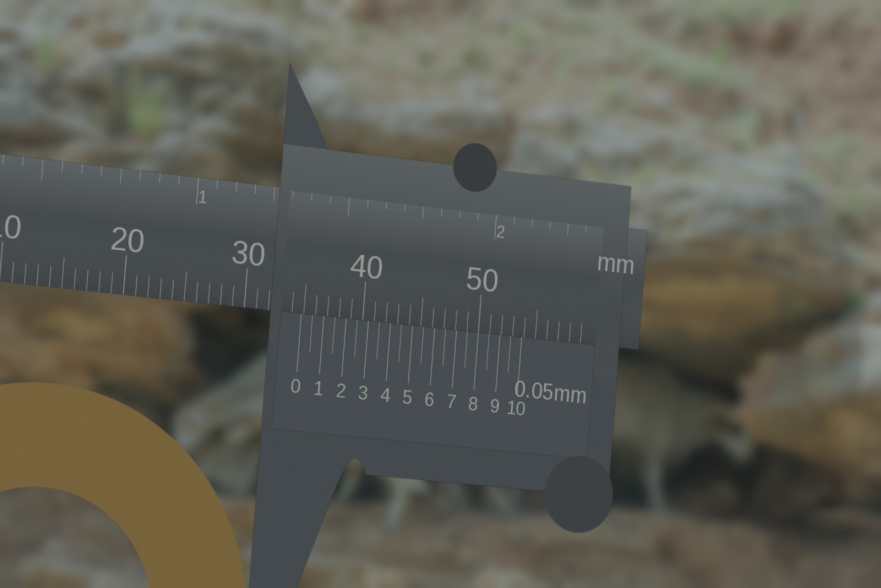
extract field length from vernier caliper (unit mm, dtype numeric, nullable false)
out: 34.8 mm
